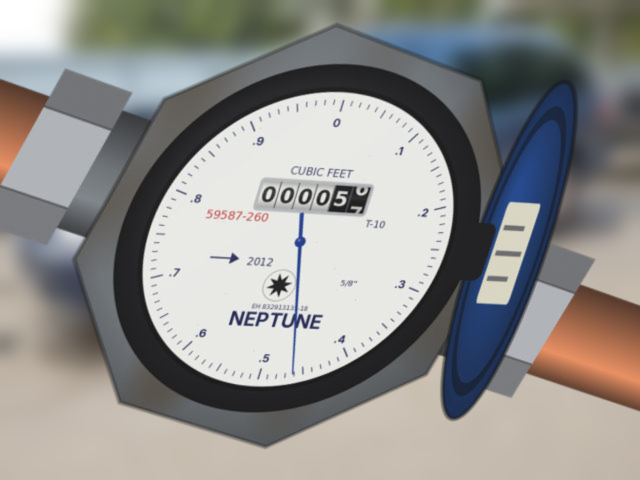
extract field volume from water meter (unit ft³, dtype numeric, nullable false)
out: 56.46 ft³
